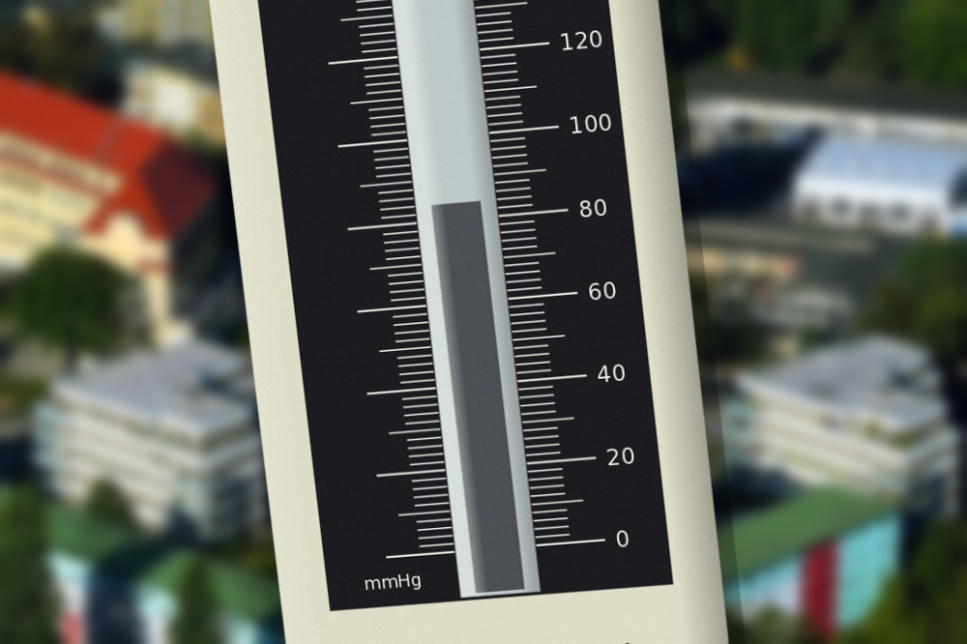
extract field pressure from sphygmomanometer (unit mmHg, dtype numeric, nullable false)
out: 84 mmHg
